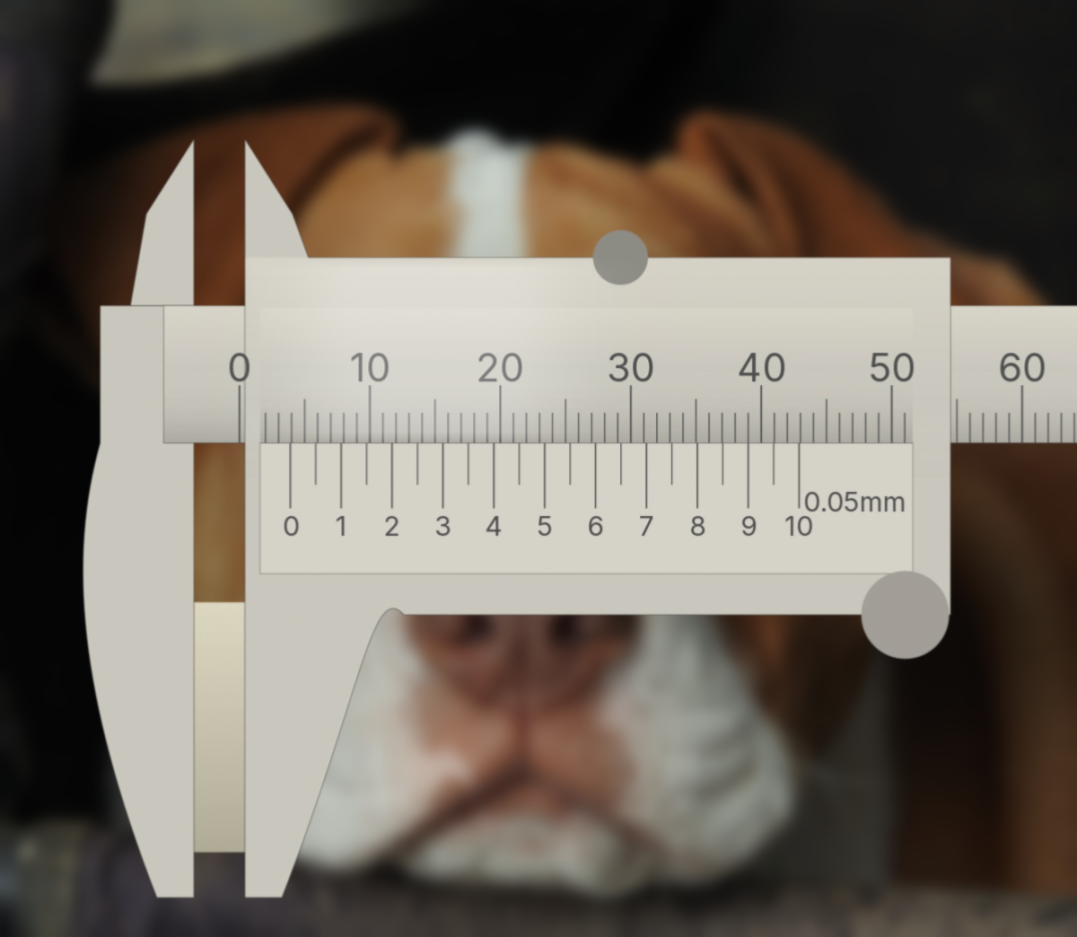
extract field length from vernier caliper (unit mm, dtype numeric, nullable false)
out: 3.9 mm
